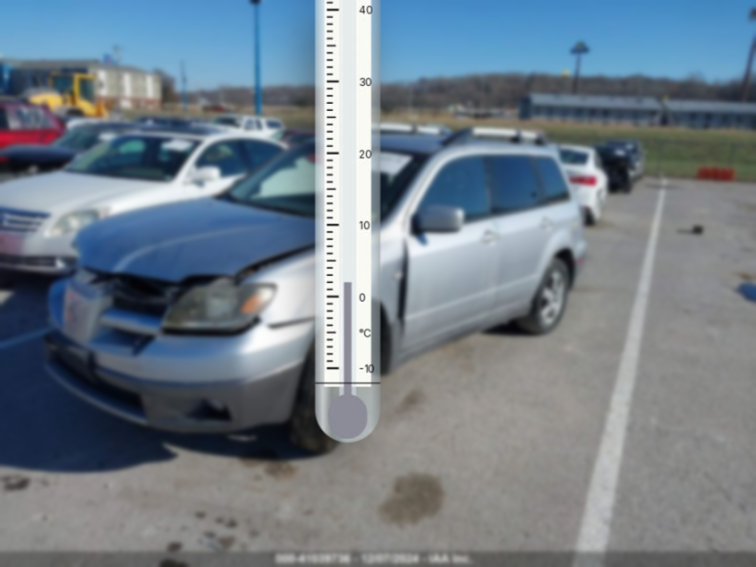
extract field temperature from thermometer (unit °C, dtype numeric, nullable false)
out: 2 °C
